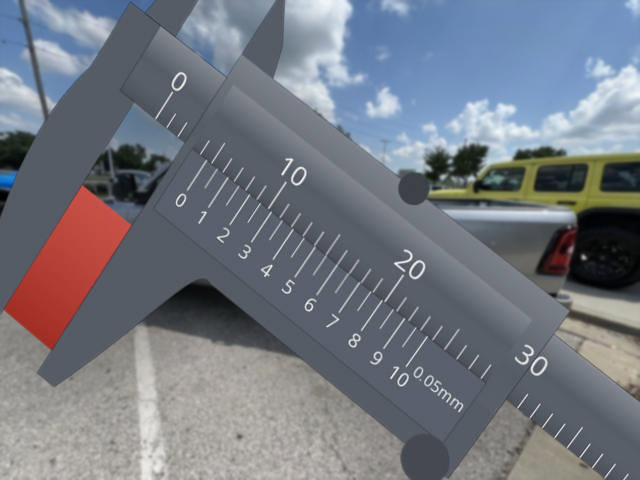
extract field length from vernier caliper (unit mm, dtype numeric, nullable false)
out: 4.6 mm
